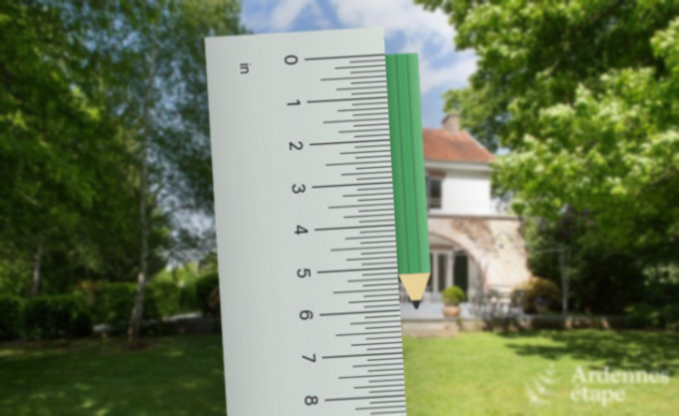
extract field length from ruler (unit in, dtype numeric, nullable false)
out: 6 in
